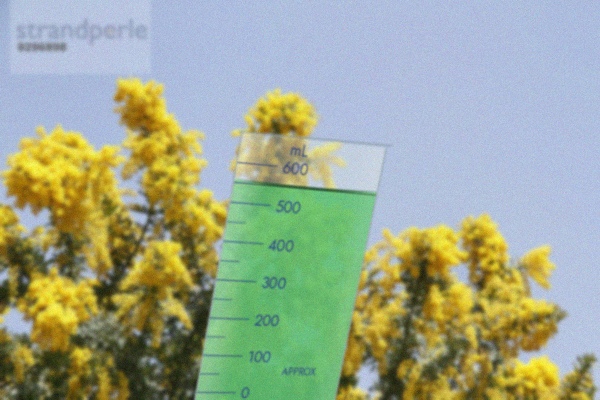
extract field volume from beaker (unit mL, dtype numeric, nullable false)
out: 550 mL
